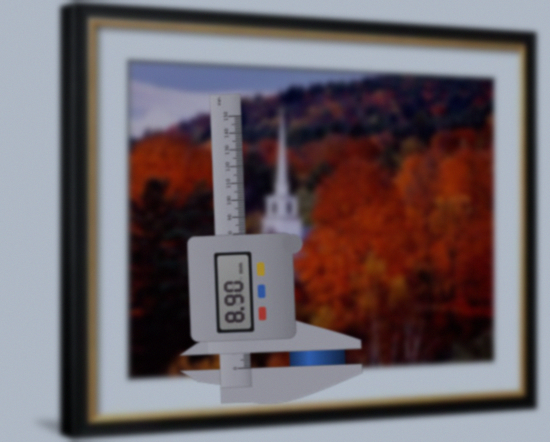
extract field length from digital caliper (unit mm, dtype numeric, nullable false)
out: 8.90 mm
